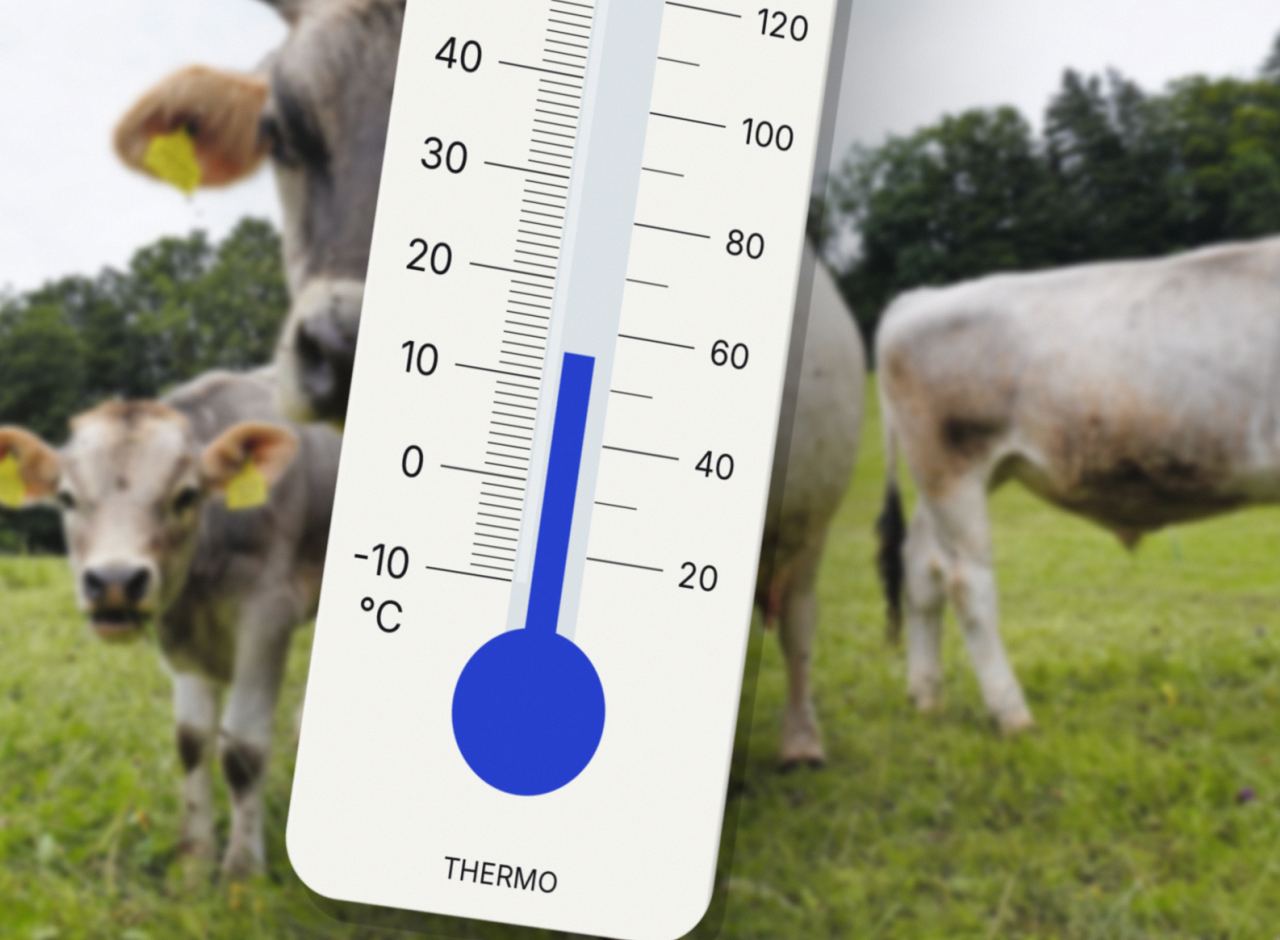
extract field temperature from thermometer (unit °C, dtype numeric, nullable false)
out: 13 °C
